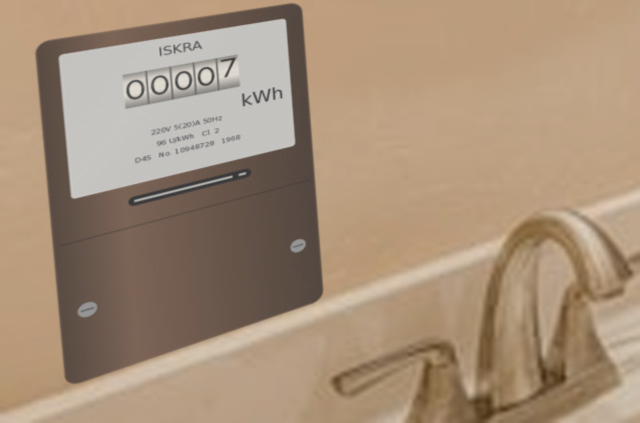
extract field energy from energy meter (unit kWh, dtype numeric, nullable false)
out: 7 kWh
